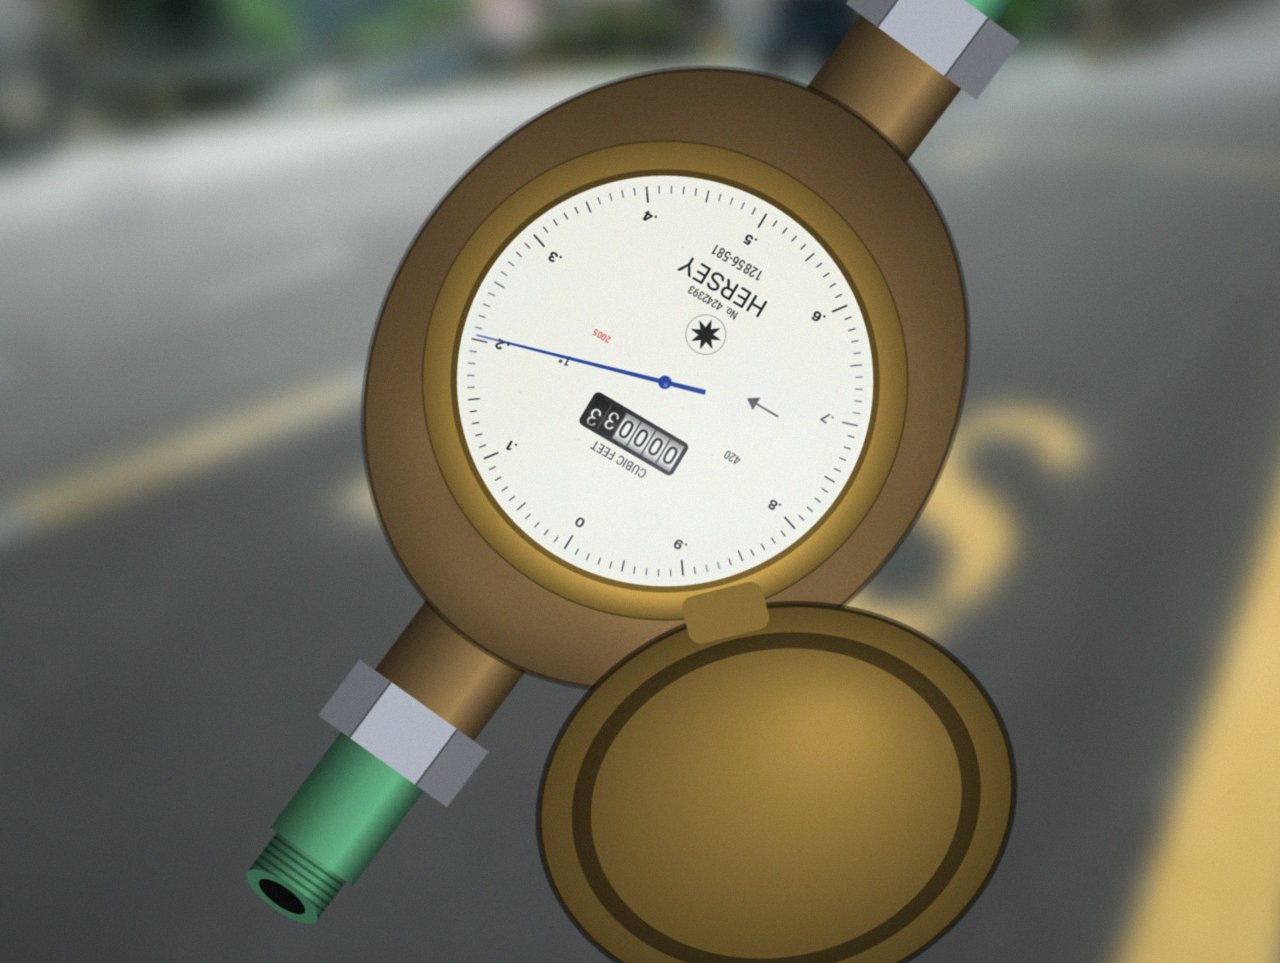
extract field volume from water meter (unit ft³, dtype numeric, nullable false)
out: 33.20 ft³
